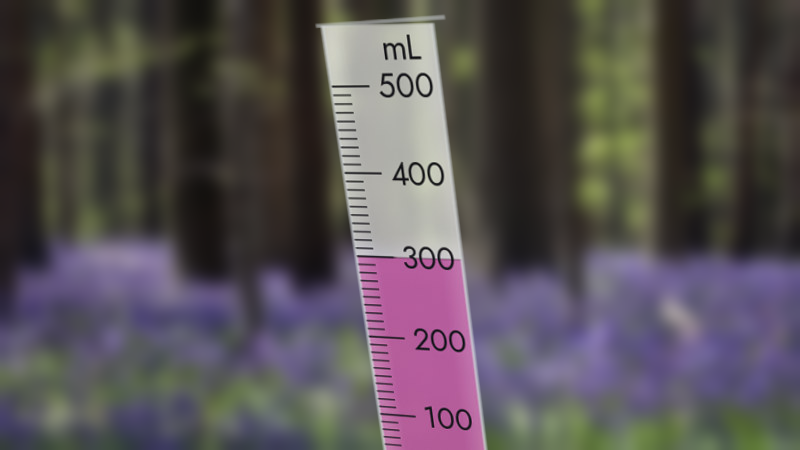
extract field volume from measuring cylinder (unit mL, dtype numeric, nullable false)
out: 300 mL
